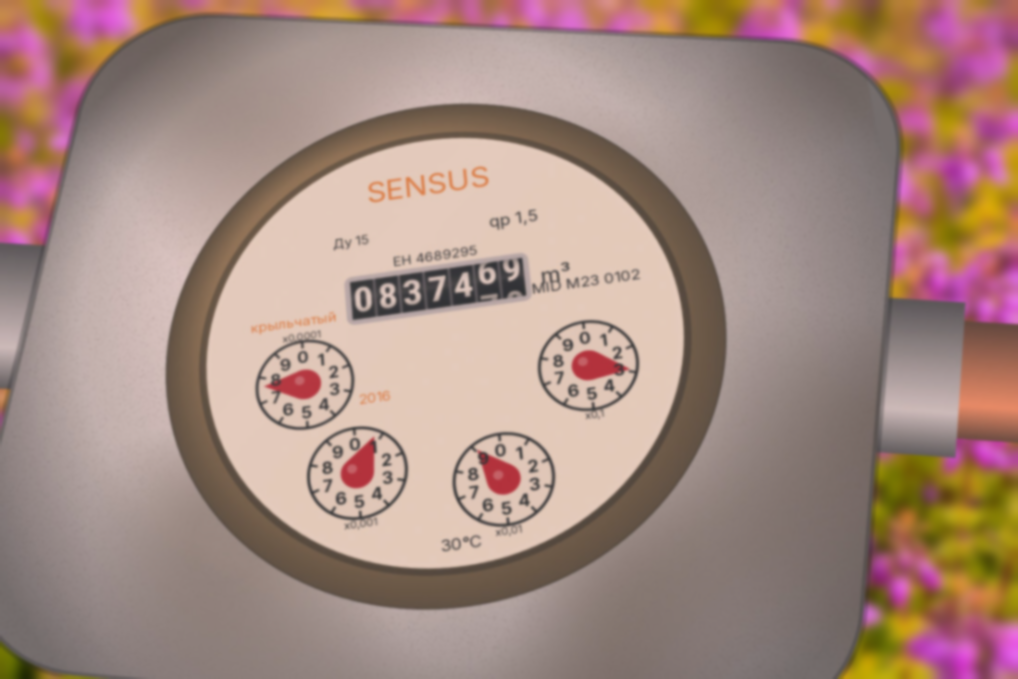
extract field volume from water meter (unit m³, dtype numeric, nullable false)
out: 837469.2907 m³
